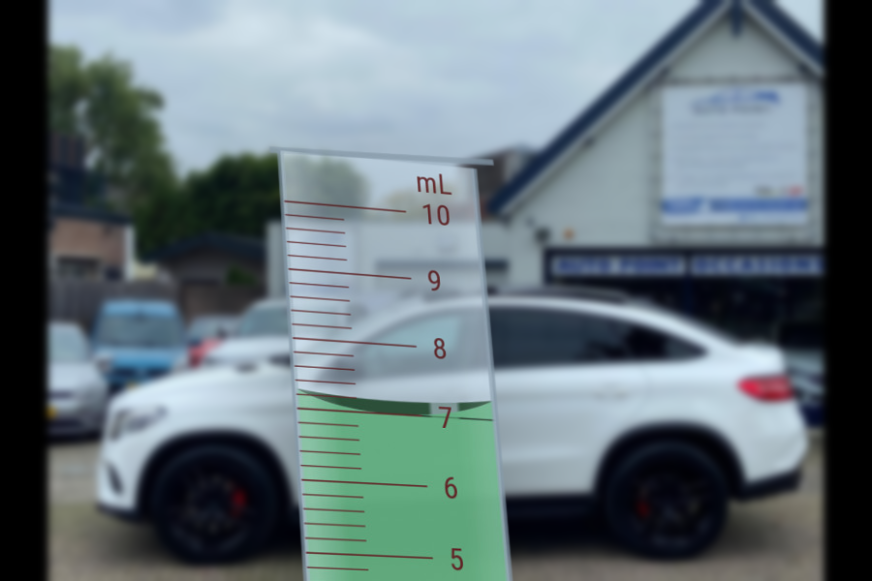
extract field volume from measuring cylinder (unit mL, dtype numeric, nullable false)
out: 7 mL
